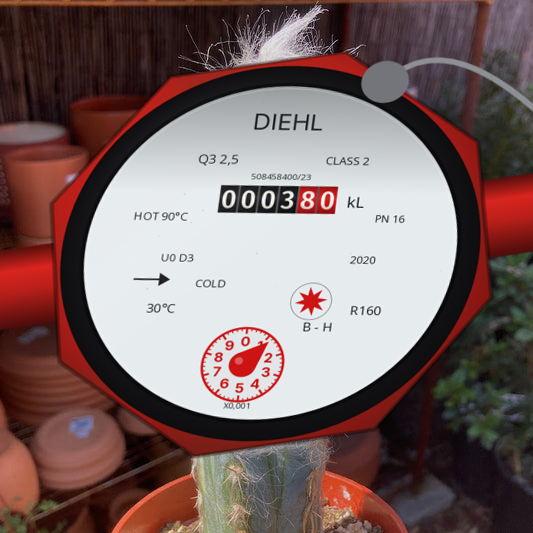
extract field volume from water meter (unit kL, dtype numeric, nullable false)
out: 3.801 kL
